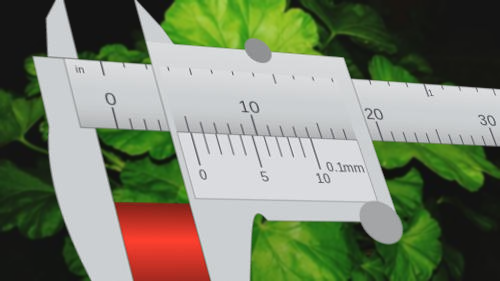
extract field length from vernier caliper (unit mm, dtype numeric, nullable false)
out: 5.1 mm
